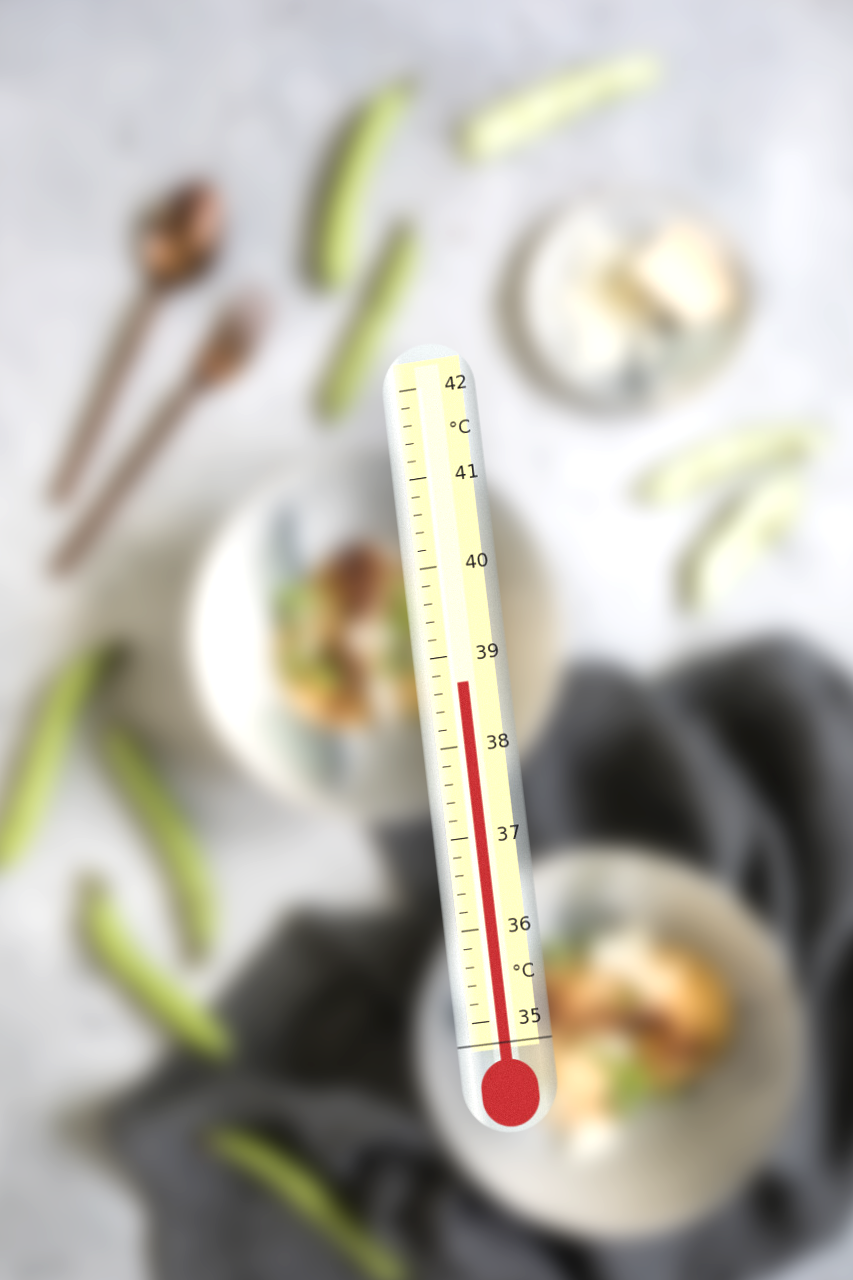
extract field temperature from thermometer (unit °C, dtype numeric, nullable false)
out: 38.7 °C
